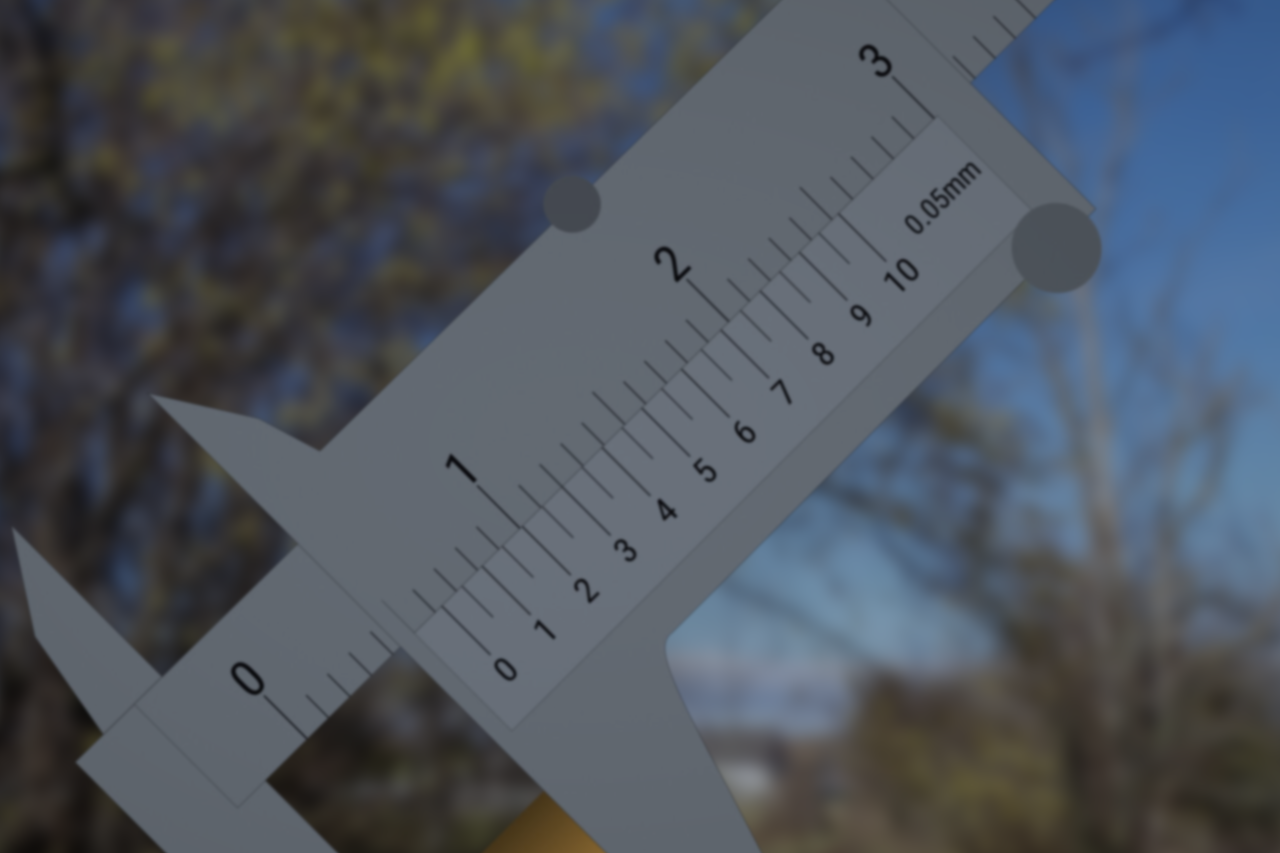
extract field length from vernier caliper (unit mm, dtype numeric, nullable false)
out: 6.3 mm
